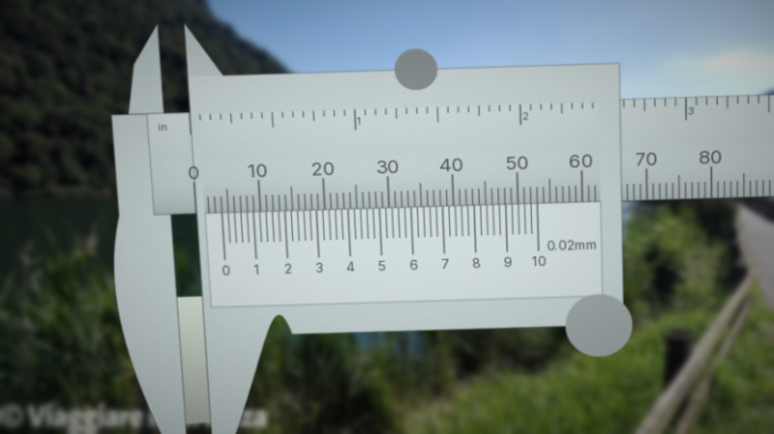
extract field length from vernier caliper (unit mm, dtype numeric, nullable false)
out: 4.0 mm
